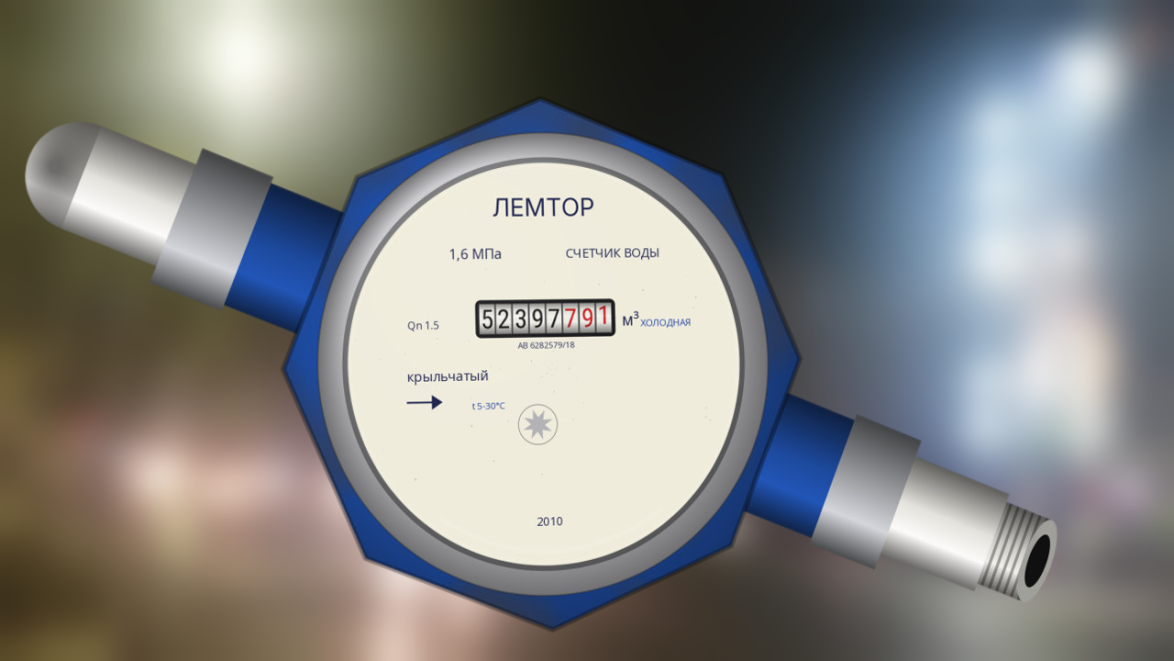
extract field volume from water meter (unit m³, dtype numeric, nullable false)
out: 52397.791 m³
